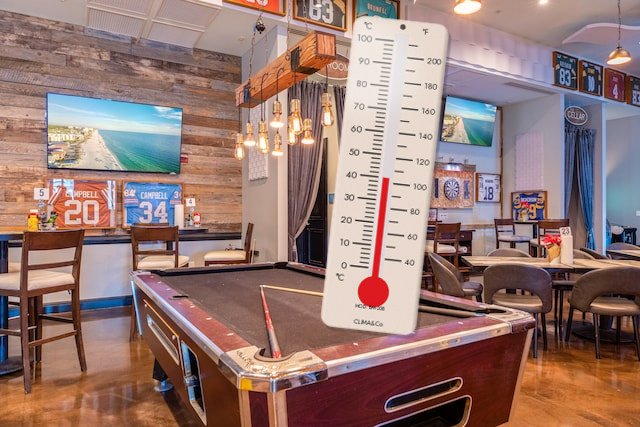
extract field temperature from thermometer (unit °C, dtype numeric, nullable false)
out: 40 °C
